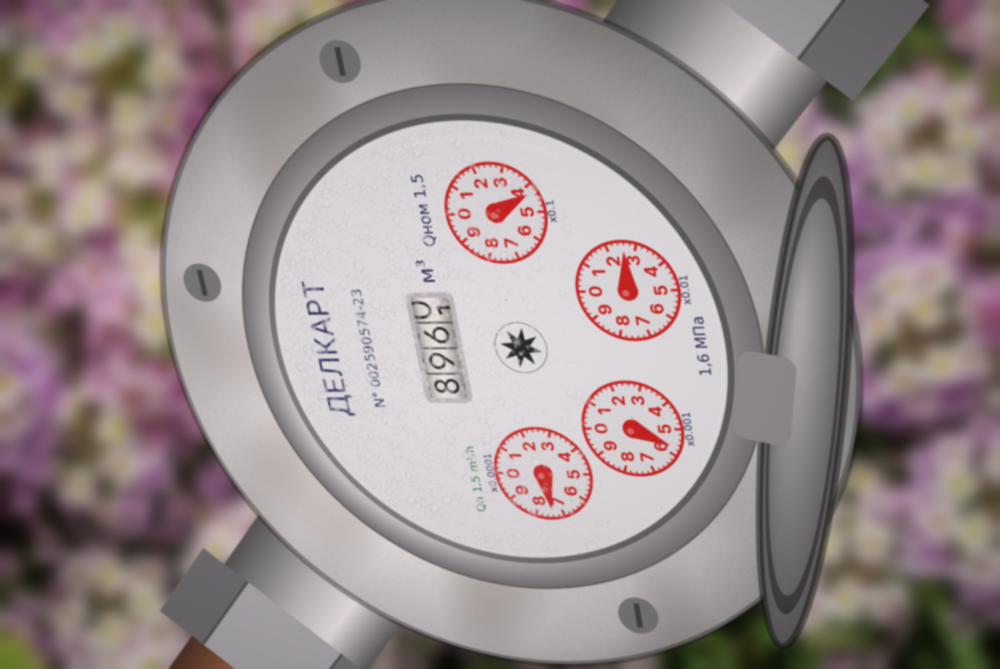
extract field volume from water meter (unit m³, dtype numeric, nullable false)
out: 8960.4257 m³
